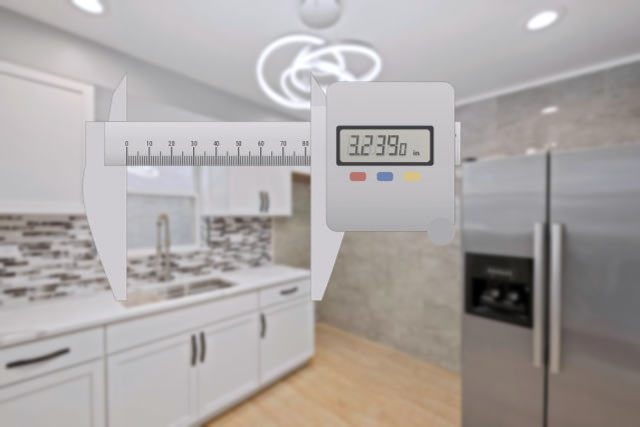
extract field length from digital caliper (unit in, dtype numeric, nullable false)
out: 3.2390 in
